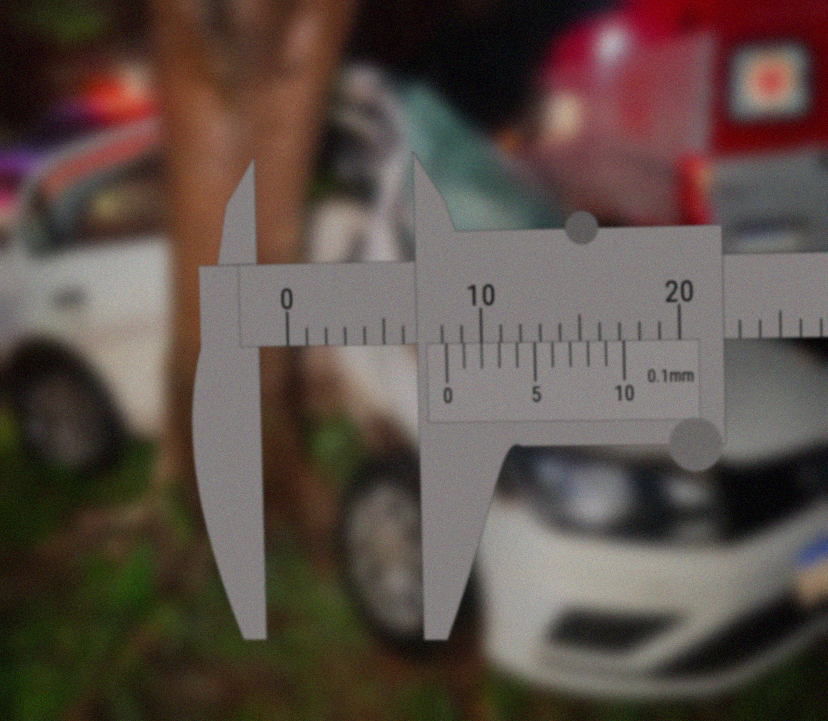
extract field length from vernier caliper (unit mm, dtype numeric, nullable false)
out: 8.2 mm
